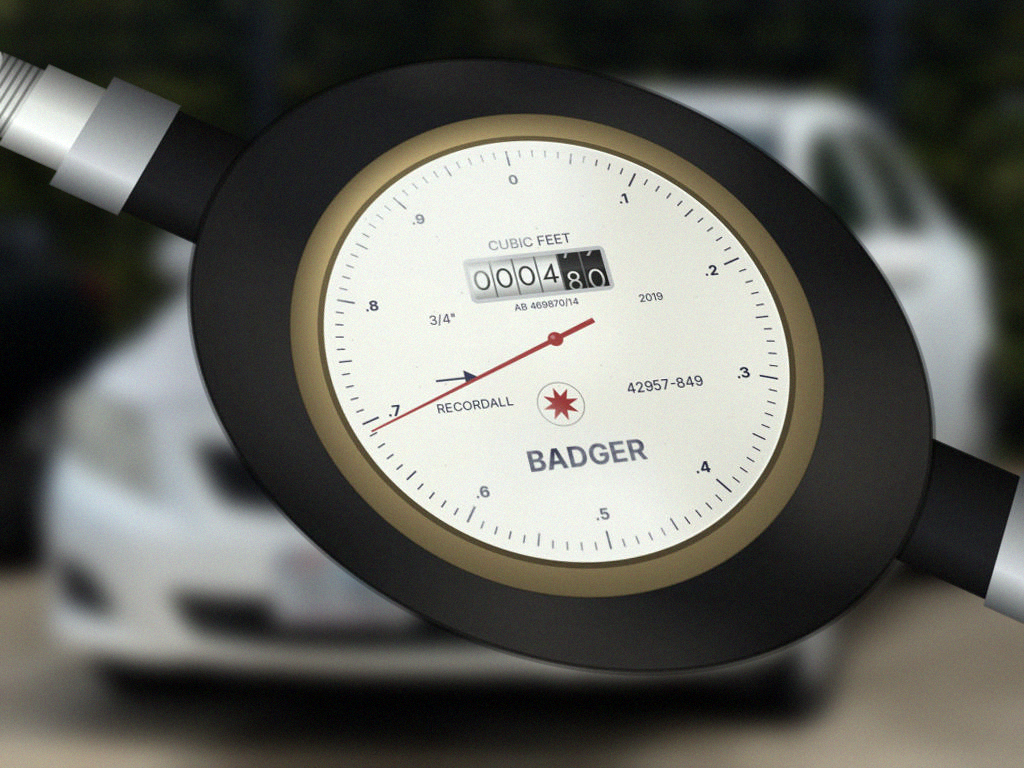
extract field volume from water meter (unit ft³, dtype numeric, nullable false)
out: 479.69 ft³
